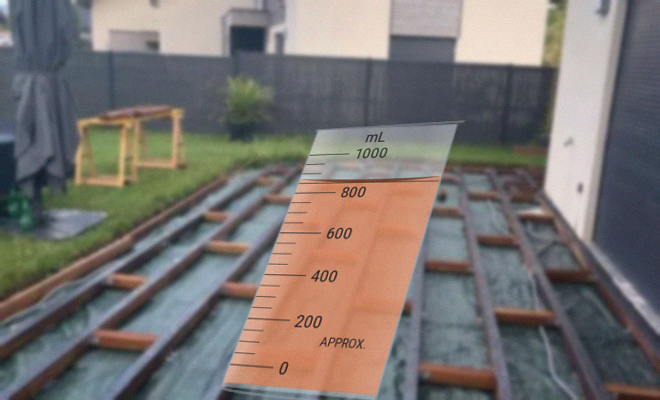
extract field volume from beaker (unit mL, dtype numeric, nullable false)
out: 850 mL
